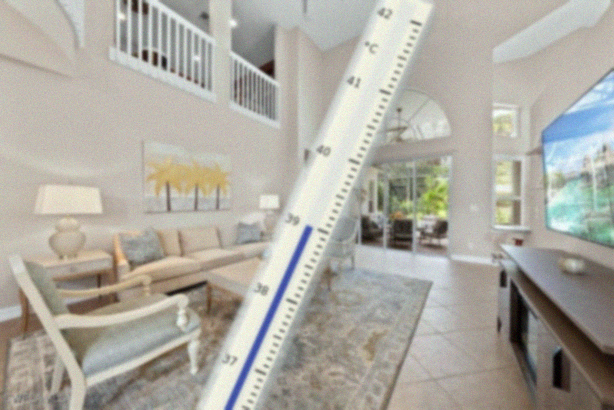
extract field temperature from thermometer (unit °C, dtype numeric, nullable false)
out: 39 °C
